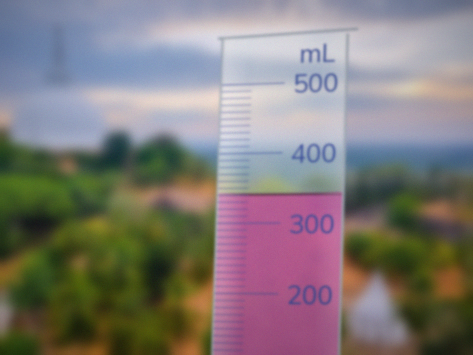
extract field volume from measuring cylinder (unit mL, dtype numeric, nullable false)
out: 340 mL
